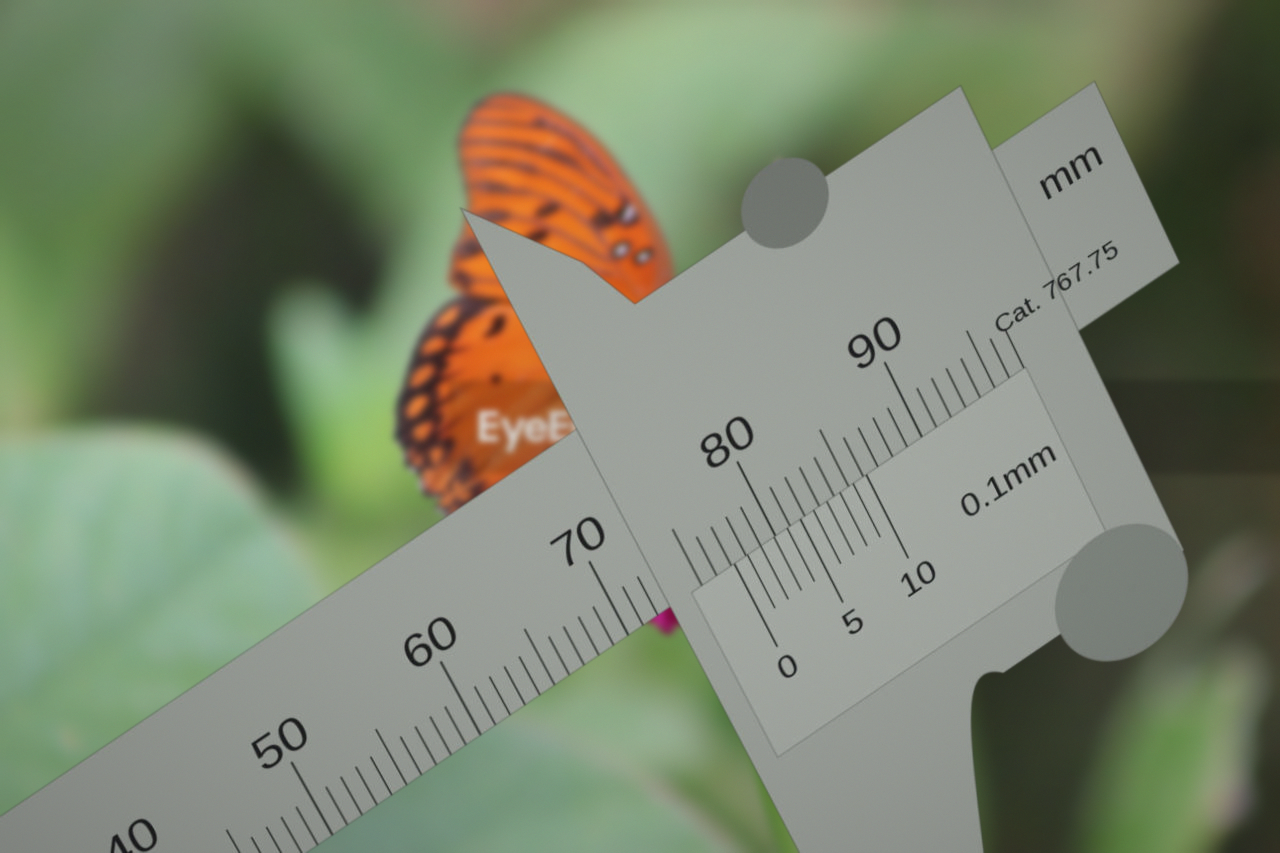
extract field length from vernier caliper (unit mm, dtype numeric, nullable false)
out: 77.2 mm
